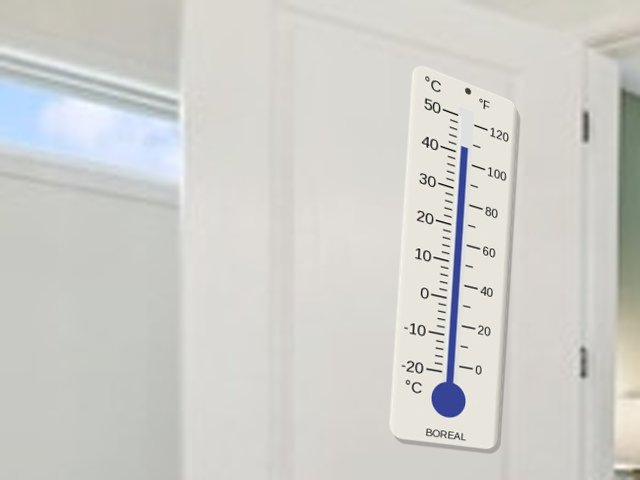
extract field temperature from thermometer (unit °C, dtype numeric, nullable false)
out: 42 °C
